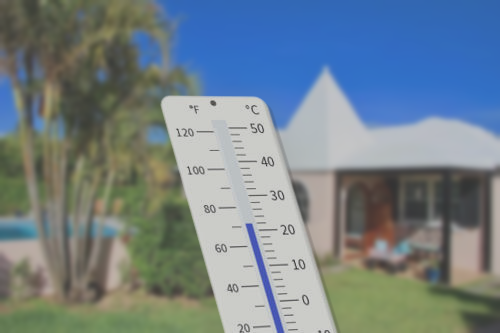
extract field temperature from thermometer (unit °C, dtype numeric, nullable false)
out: 22 °C
